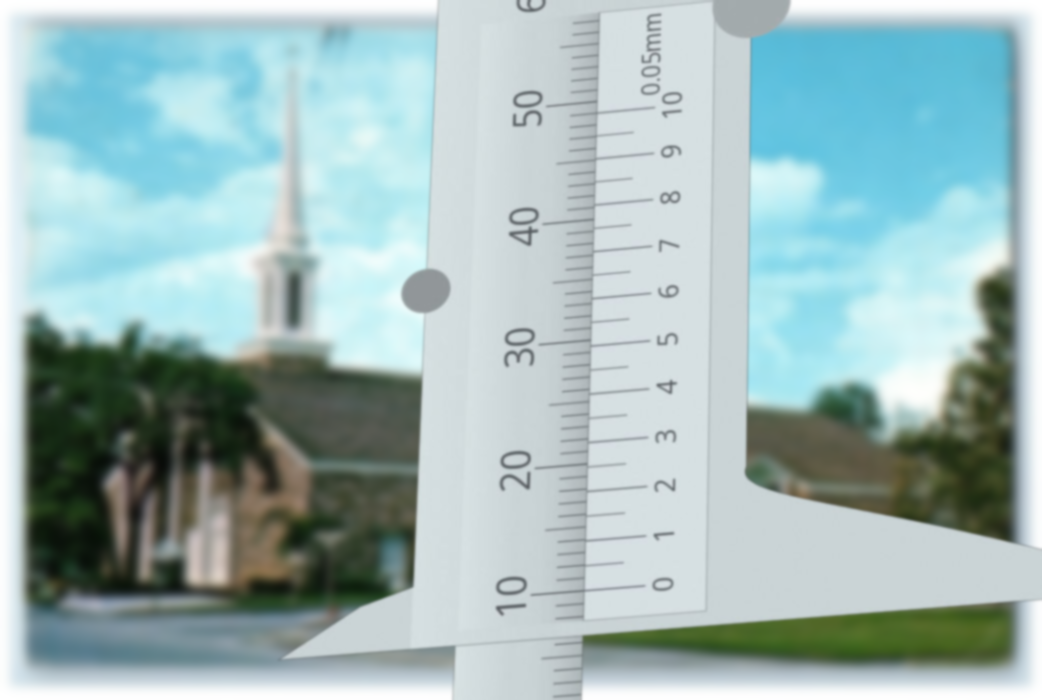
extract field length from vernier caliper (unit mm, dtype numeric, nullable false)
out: 10.0 mm
